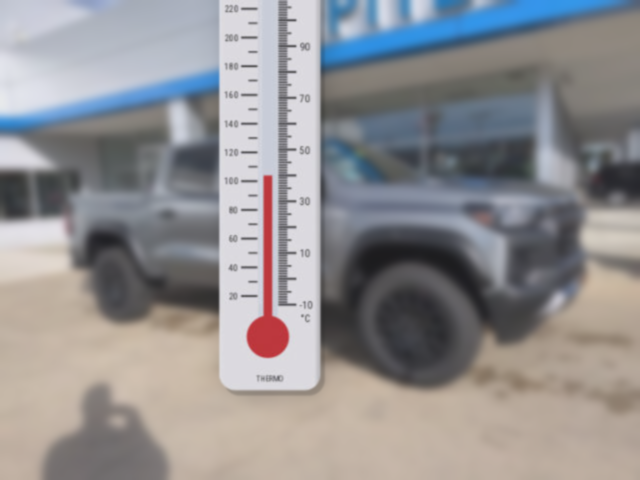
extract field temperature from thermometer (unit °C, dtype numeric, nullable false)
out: 40 °C
